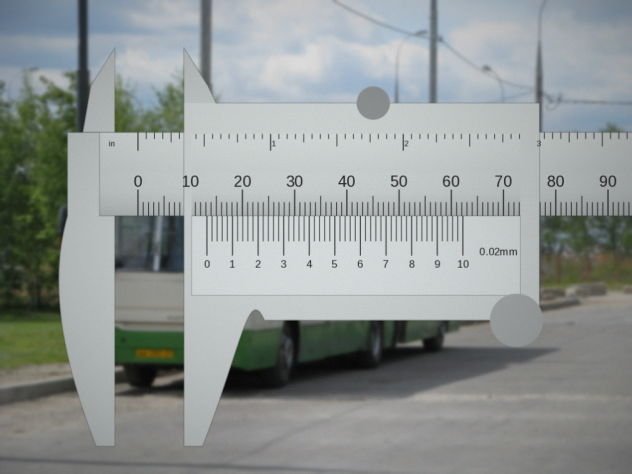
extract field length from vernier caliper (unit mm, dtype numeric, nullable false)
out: 13.2 mm
